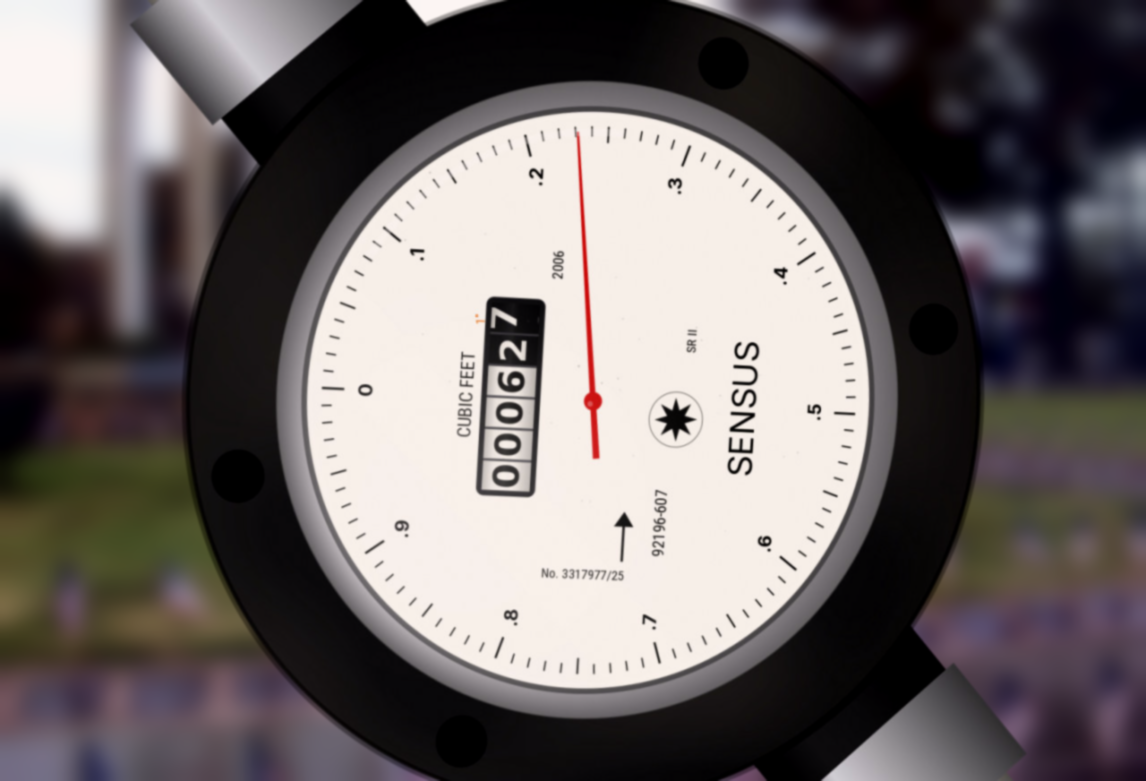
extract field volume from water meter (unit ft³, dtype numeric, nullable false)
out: 627.23 ft³
